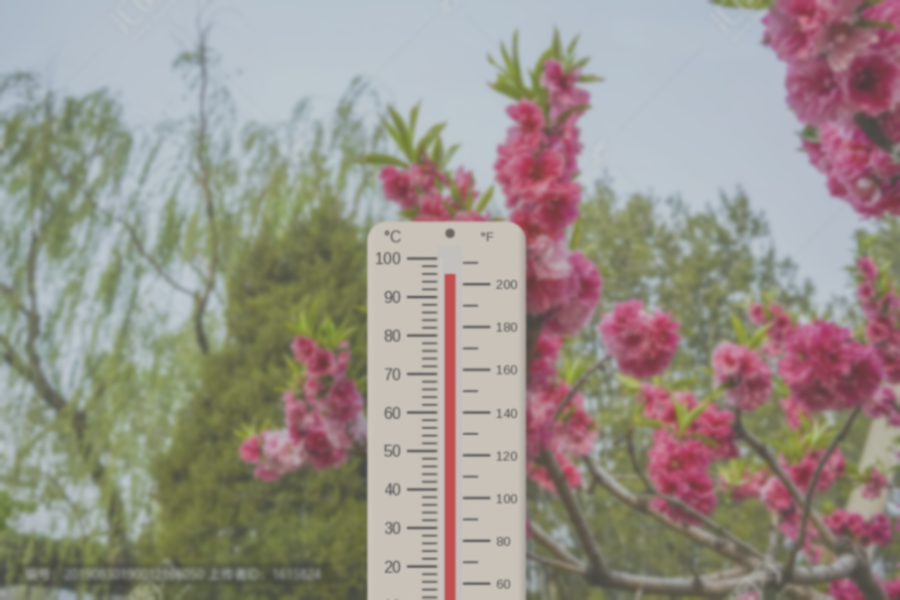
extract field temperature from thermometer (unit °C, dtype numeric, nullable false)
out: 96 °C
